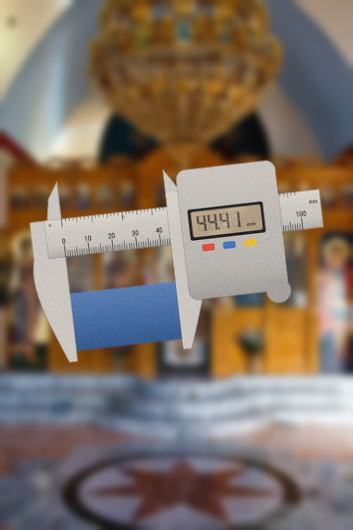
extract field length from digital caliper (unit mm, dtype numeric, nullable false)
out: 44.41 mm
